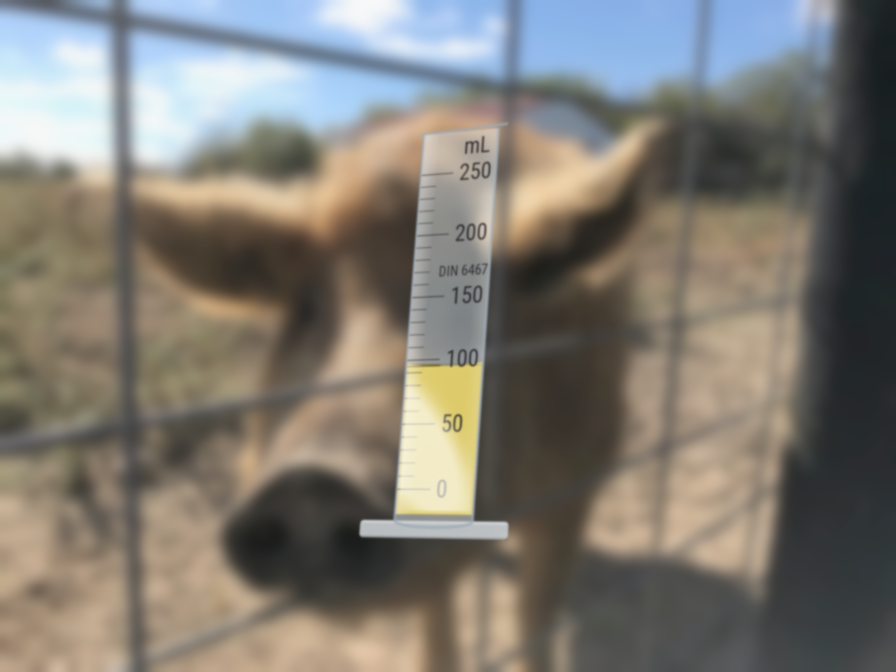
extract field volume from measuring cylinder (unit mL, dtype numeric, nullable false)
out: 95 mL
